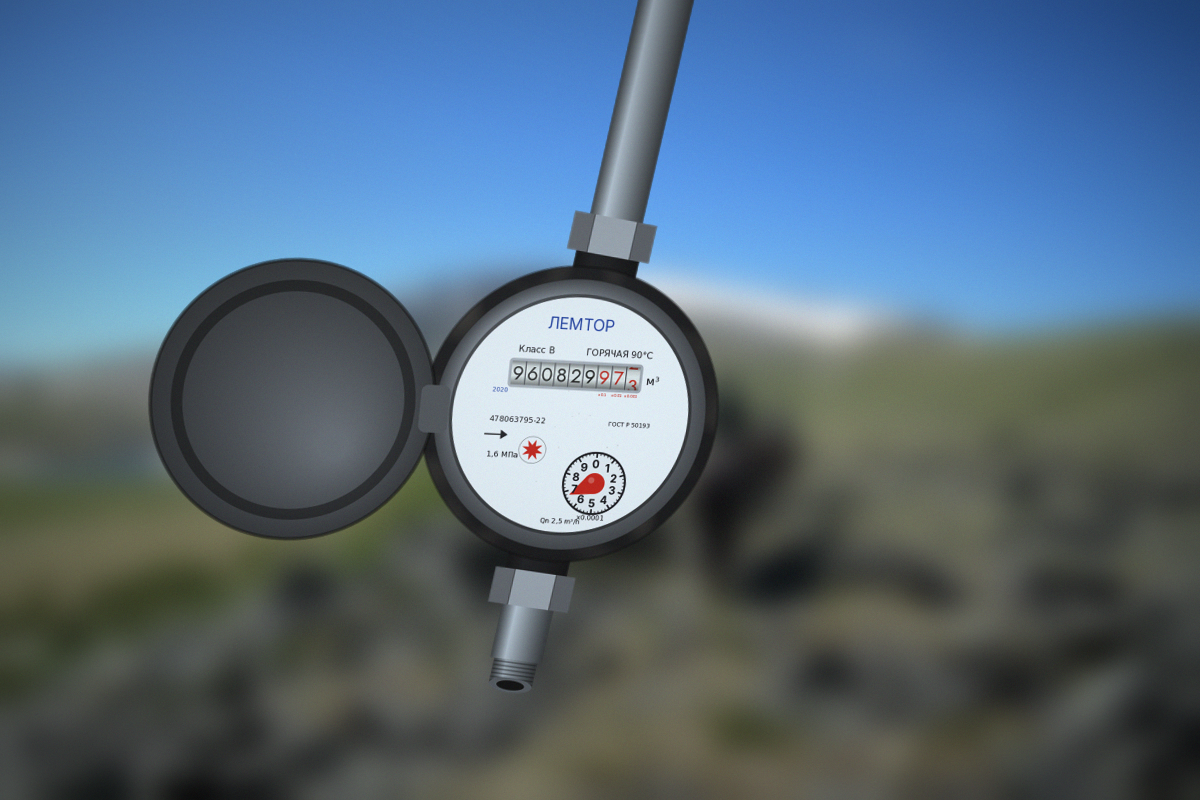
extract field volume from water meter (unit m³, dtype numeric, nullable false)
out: 960829.9726 m³
